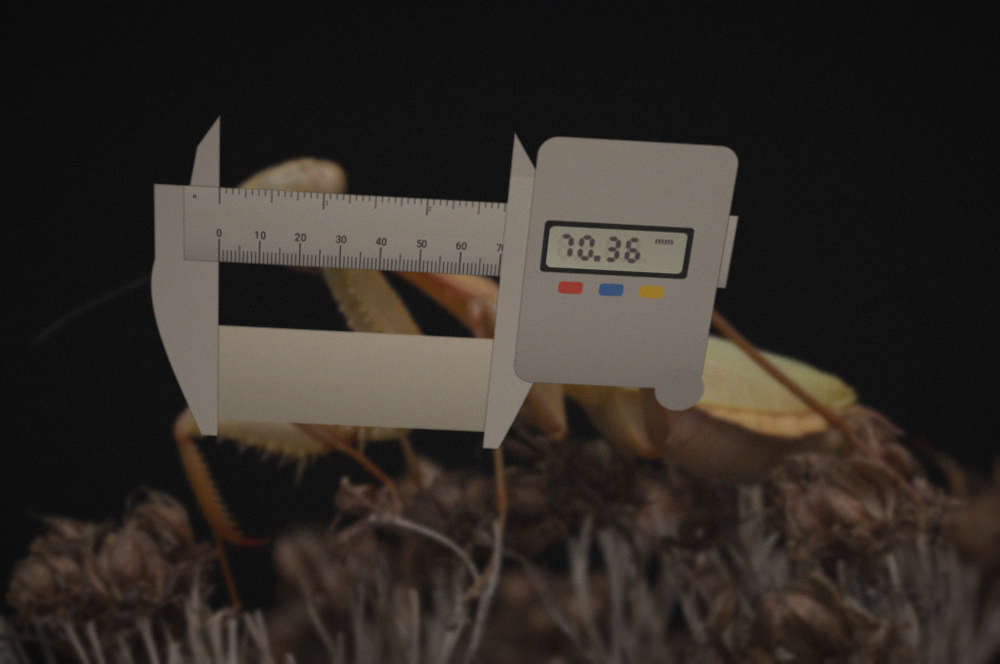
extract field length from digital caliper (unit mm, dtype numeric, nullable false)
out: 70.36 mm
